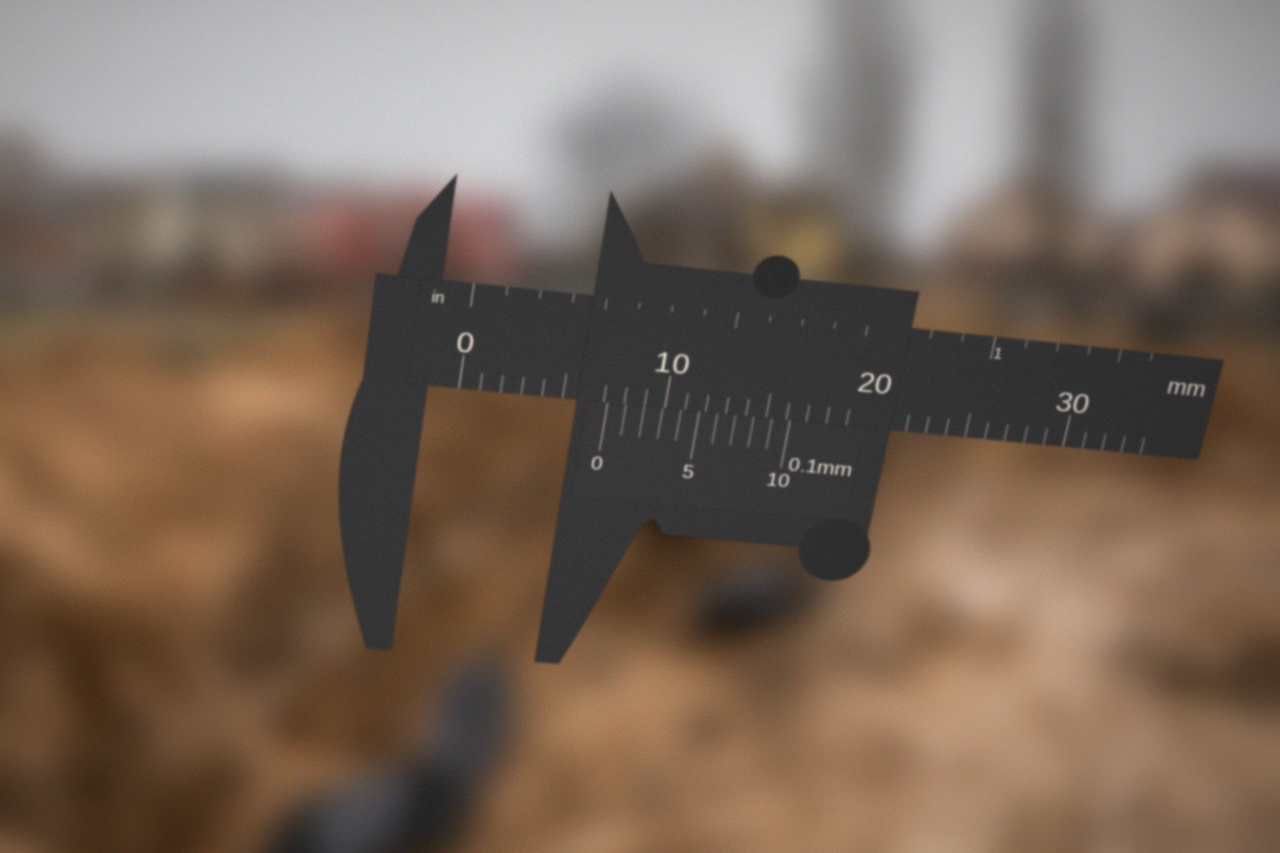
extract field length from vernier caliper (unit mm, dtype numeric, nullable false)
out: 7.2 mm
